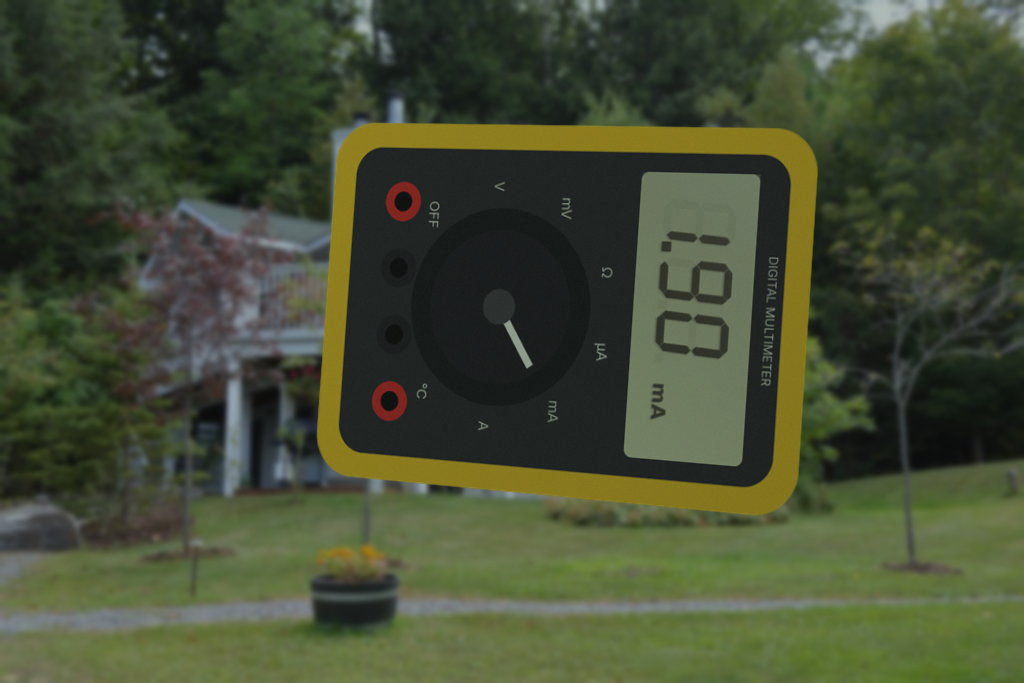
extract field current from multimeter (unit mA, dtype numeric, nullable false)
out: 1.90 mA
